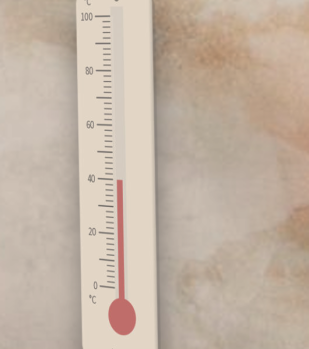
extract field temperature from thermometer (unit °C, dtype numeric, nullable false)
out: 40 °C
